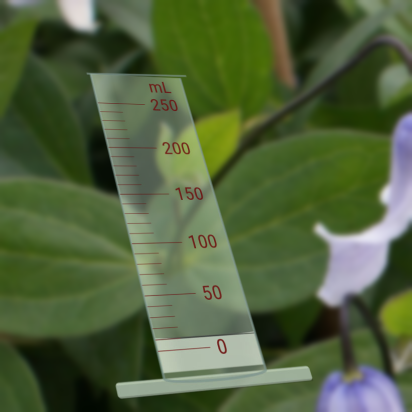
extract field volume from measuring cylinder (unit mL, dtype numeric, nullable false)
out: 10 mL
